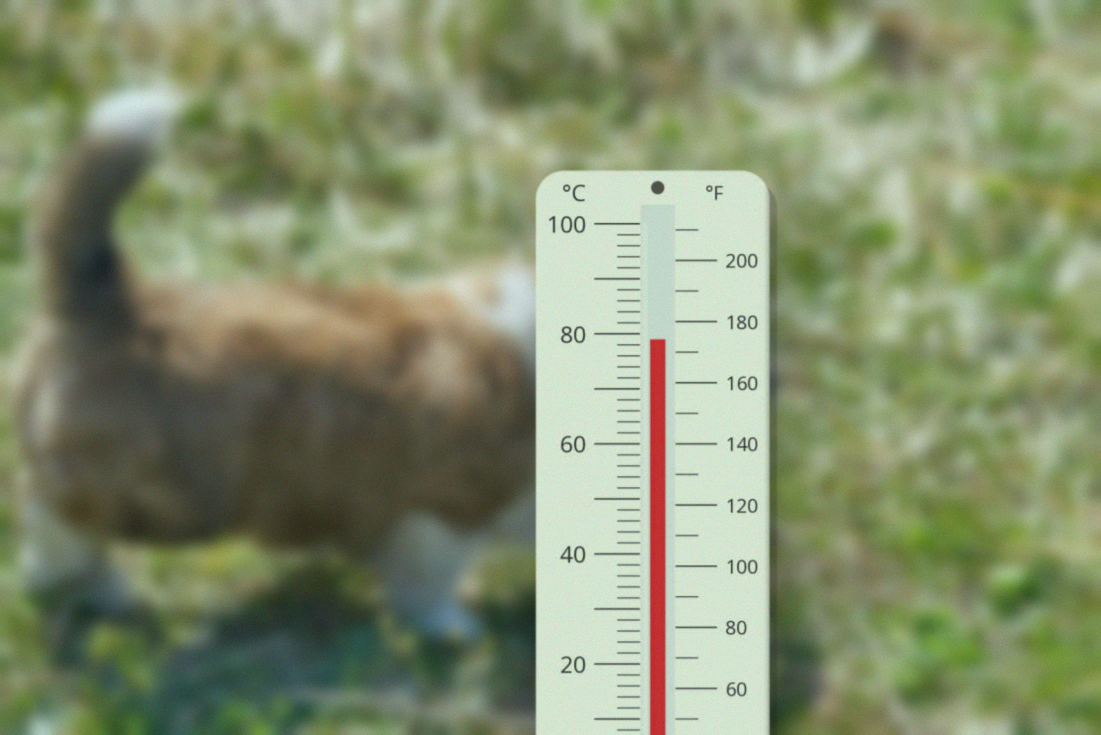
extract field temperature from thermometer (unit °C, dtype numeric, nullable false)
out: 79 °C
